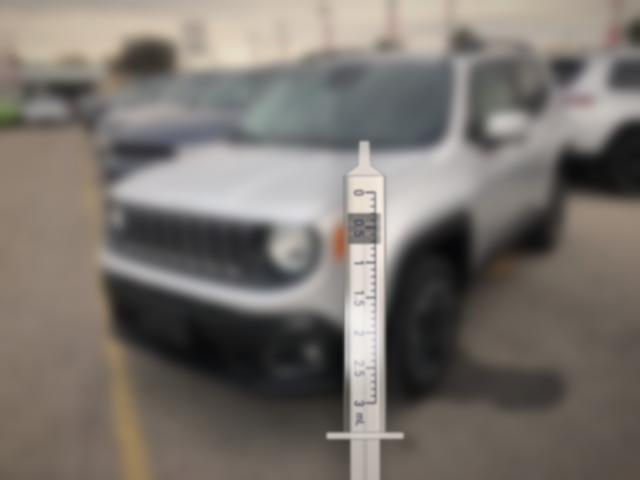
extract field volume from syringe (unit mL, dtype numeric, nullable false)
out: 0.3 mL
